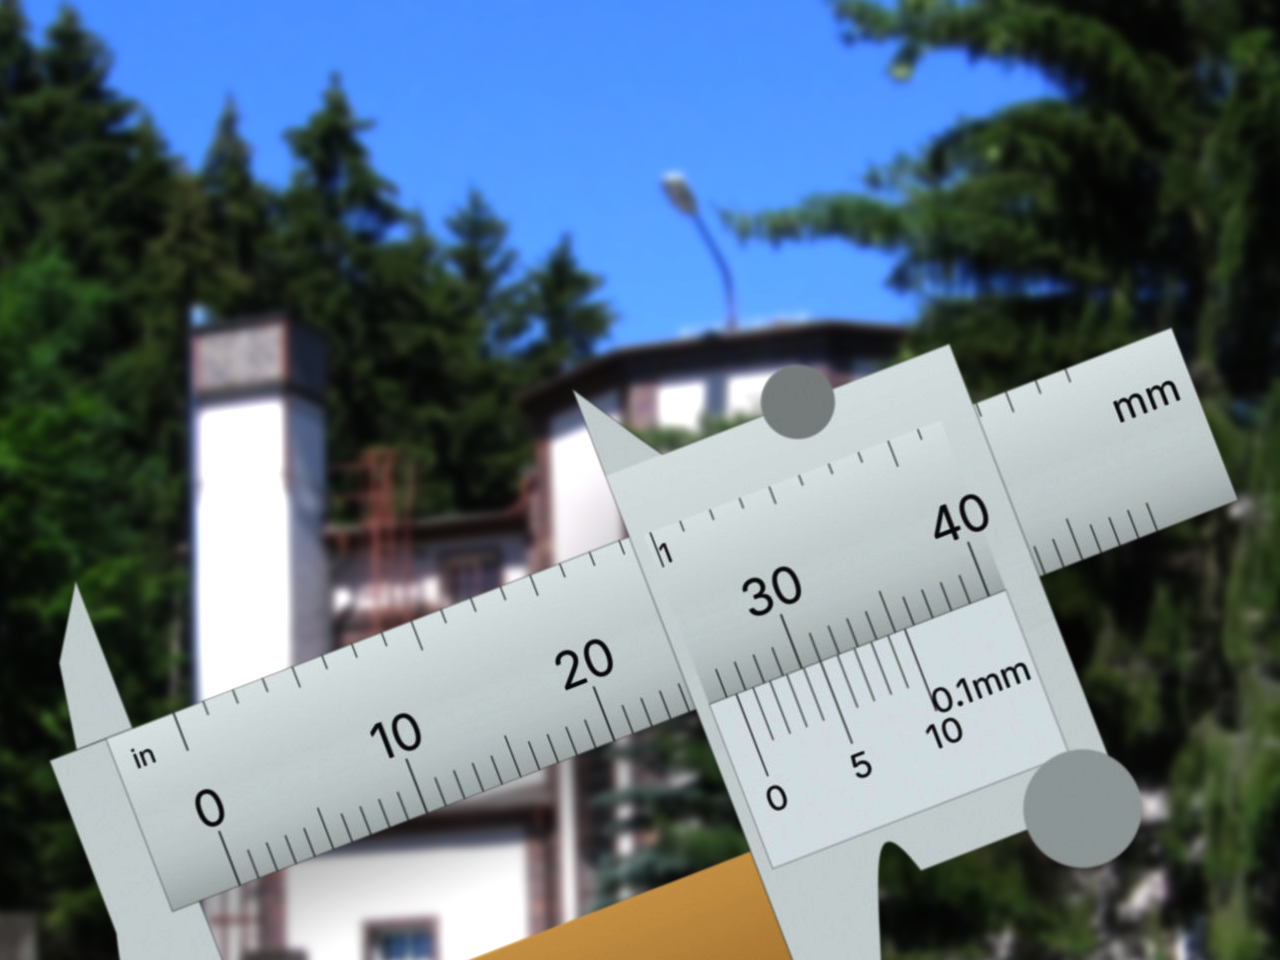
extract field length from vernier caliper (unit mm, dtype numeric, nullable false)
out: 26.5 mm
